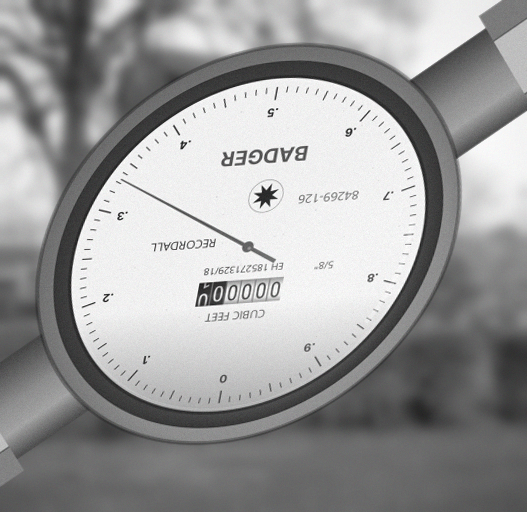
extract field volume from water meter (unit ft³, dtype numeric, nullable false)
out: 0.33 ft³
